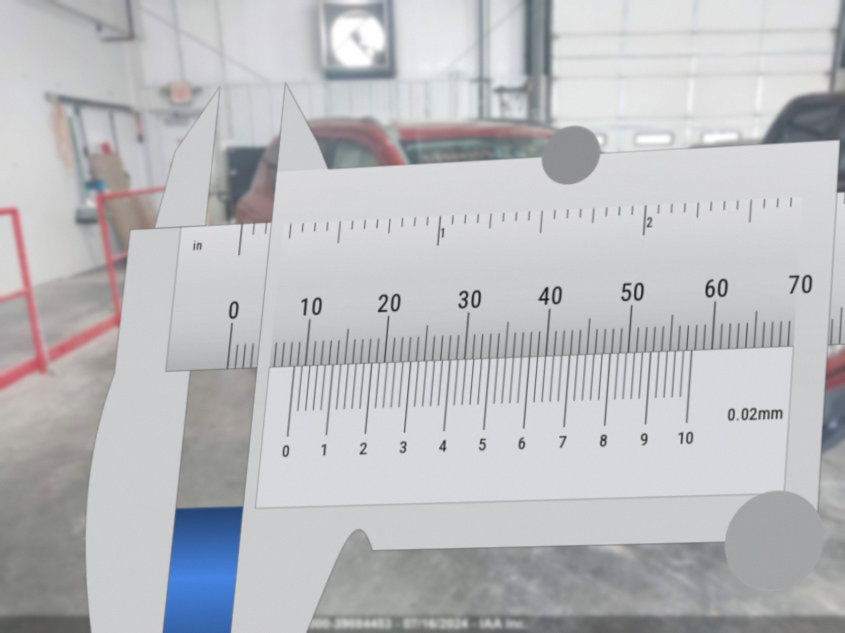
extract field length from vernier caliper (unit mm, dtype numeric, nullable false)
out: 8.6 mm
